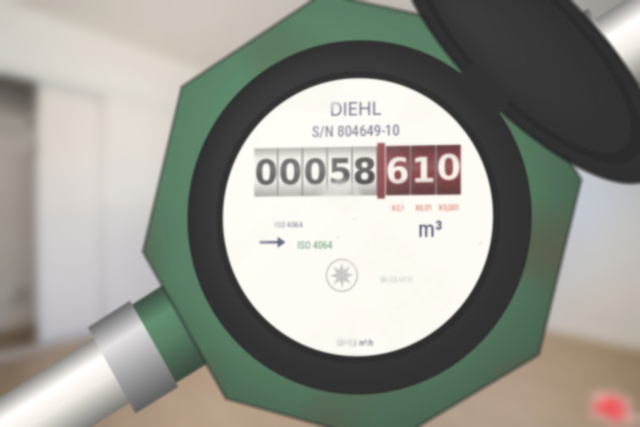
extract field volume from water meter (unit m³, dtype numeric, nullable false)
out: 58.610 m³
